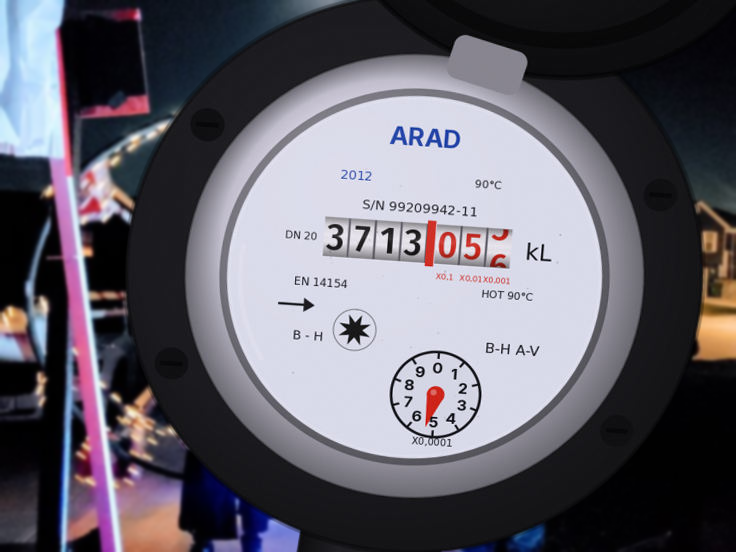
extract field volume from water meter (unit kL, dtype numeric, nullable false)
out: 3713.0555 kL
